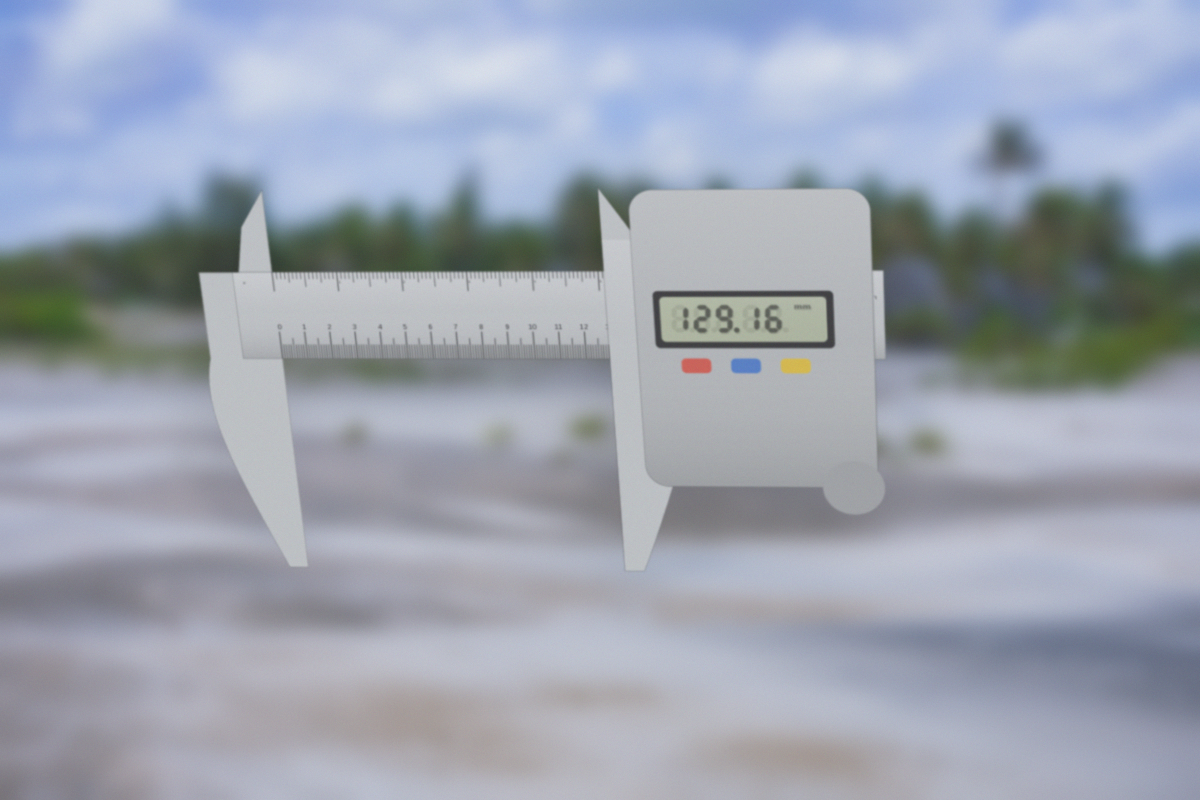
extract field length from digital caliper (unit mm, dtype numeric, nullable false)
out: 129.16 mm
